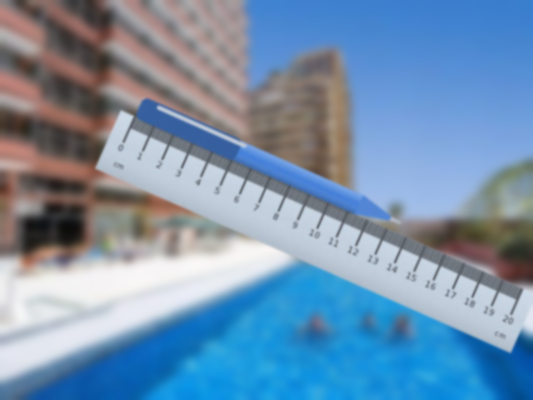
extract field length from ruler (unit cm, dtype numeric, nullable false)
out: 13.5 cm
